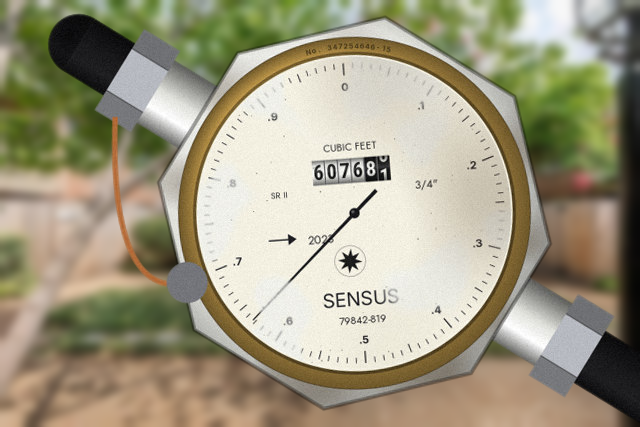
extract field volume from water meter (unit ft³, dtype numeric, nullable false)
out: 607680.63 ft³
